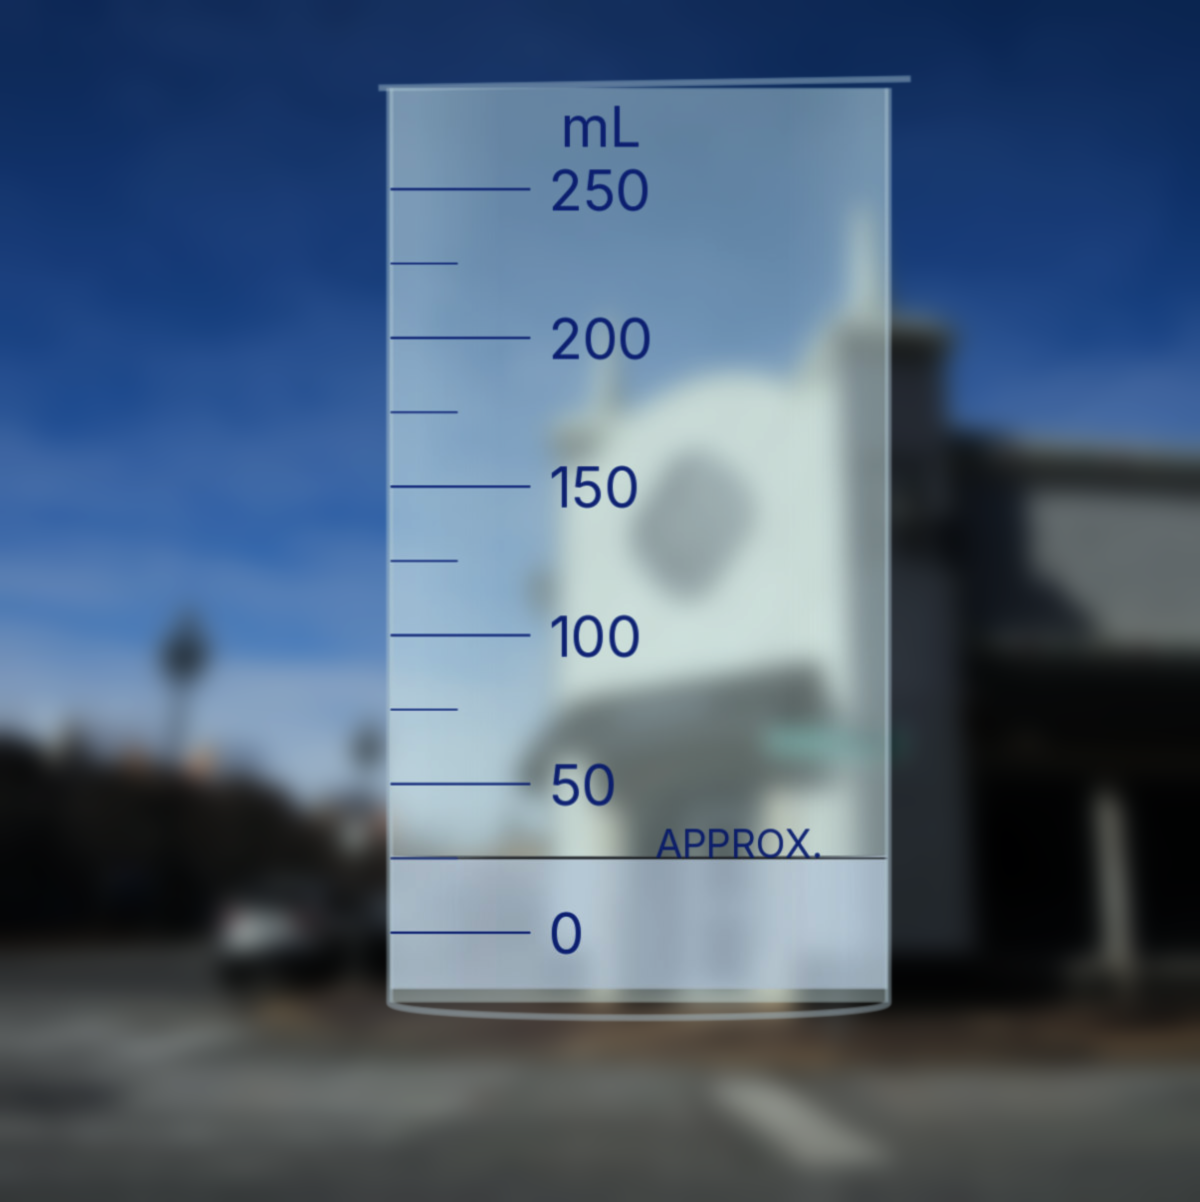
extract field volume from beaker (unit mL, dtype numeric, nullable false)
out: 25 mL
